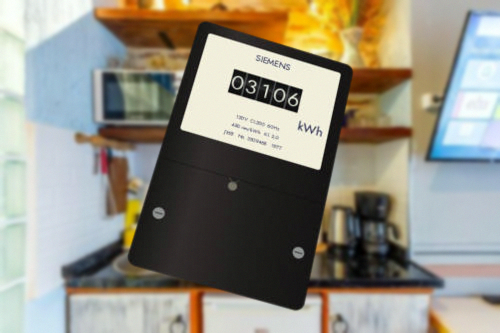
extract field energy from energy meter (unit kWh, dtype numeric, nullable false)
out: 3106 kWh
